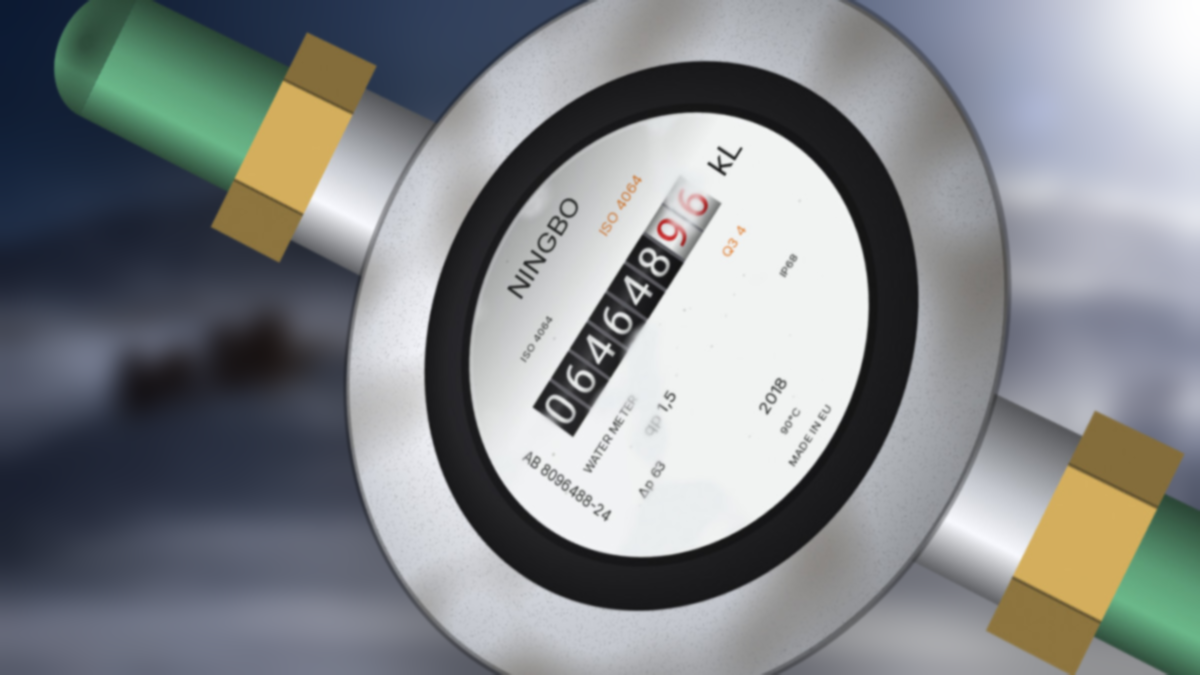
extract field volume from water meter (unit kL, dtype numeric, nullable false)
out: 64648.96 kL
